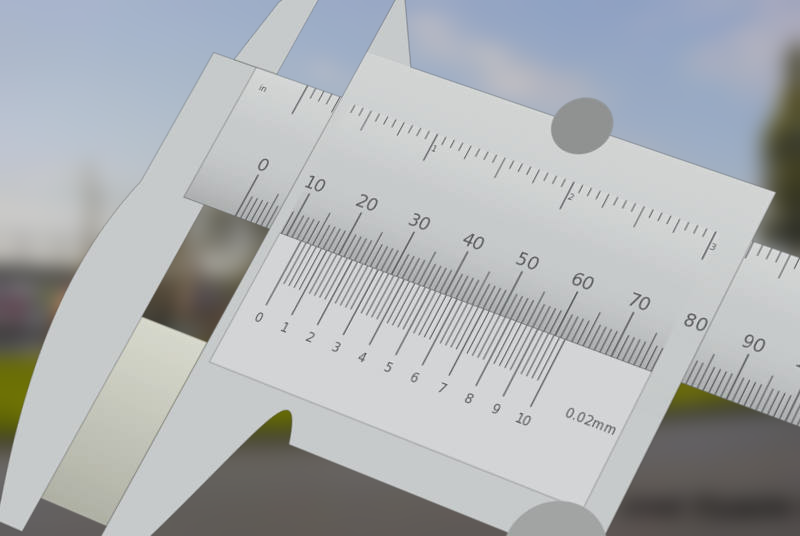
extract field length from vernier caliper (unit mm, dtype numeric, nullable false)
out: 12.8 mm
